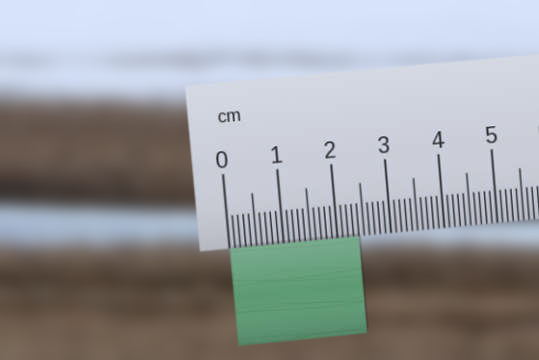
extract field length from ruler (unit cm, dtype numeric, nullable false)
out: 2.4 cm
